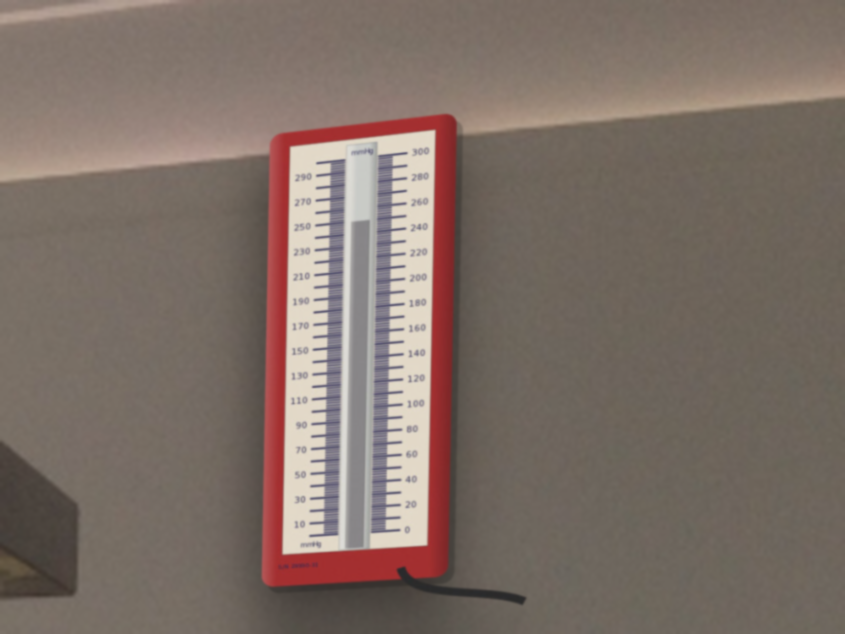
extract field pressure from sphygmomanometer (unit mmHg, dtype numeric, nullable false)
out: 250 mmHg
